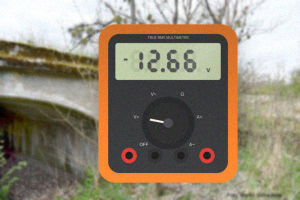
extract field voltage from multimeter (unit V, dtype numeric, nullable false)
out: -12.66 V
